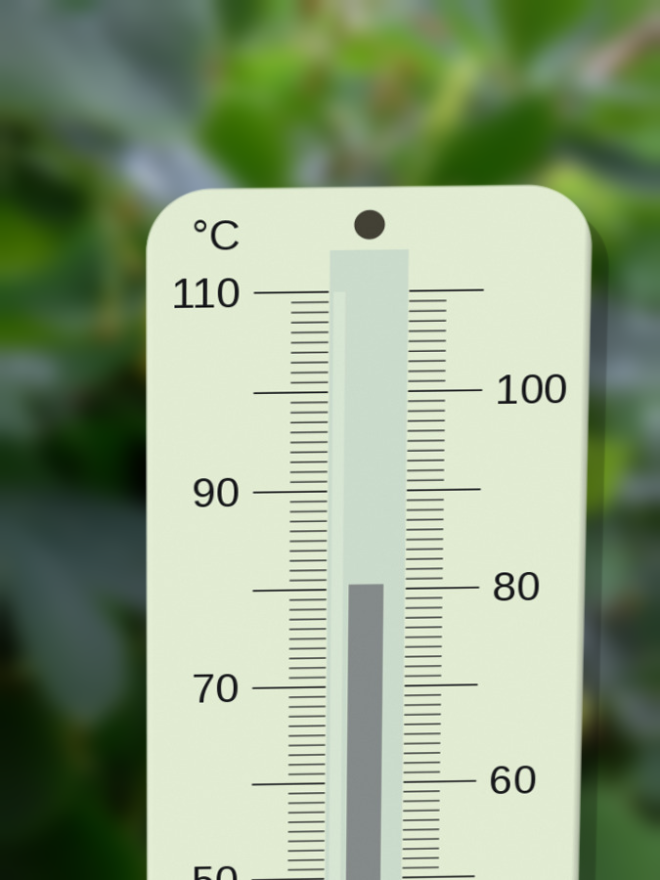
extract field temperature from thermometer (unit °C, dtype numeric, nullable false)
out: 80.5 °C
